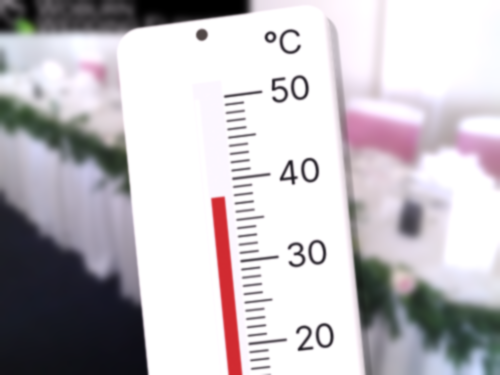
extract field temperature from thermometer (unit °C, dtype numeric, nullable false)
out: 38 °C
